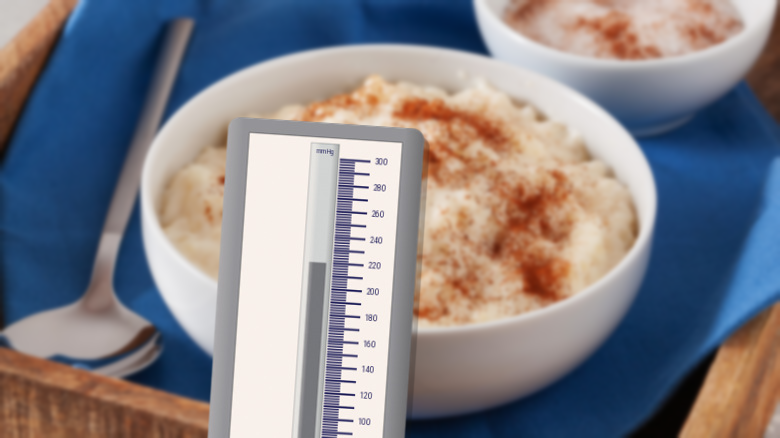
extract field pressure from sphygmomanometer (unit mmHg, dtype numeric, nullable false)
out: 220 mmHg
